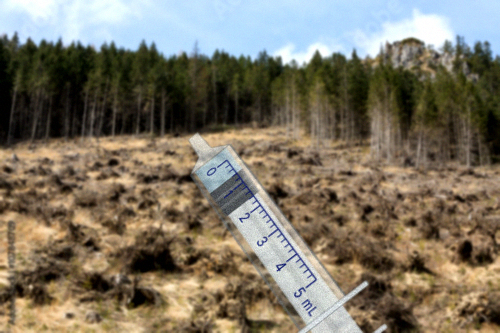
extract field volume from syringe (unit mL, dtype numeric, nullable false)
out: 0.6 mL
